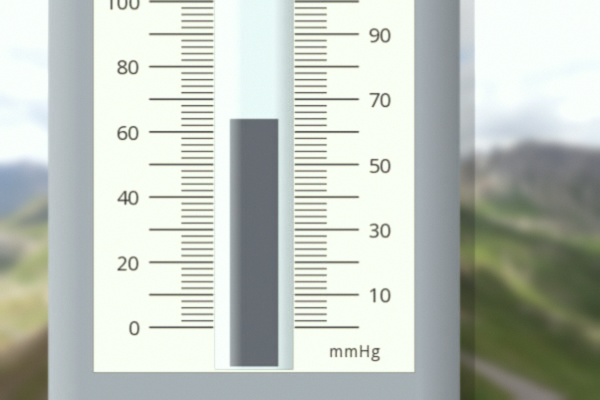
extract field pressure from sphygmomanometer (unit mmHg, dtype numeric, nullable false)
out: 64 mmHg
